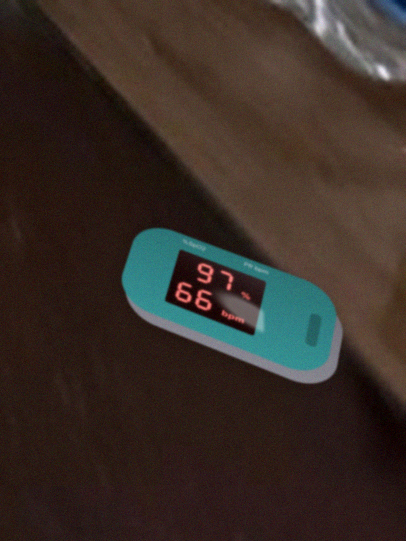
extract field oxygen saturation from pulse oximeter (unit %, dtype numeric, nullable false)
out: 97 %
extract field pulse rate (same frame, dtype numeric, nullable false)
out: 66 bpm
